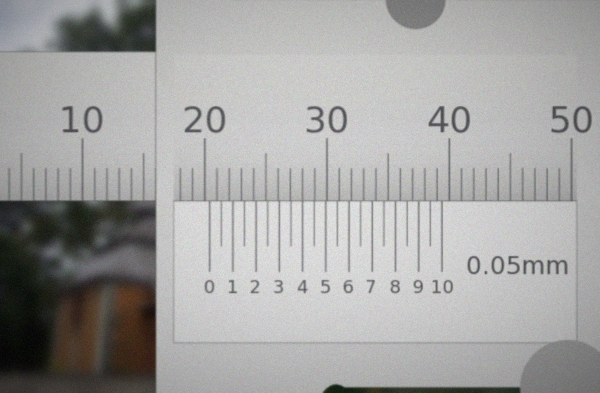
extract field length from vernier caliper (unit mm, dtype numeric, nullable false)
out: 20.4 mm
